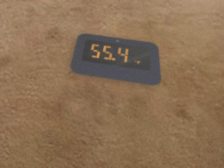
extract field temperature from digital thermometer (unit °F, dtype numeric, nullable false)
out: 55.4 °F
